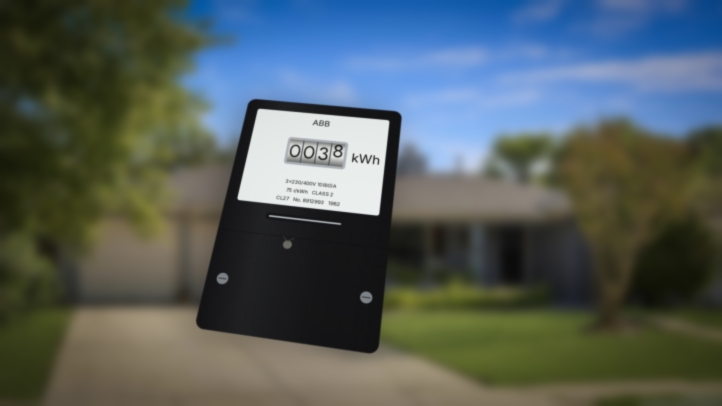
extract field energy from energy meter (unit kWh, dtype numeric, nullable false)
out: 38 kWh
